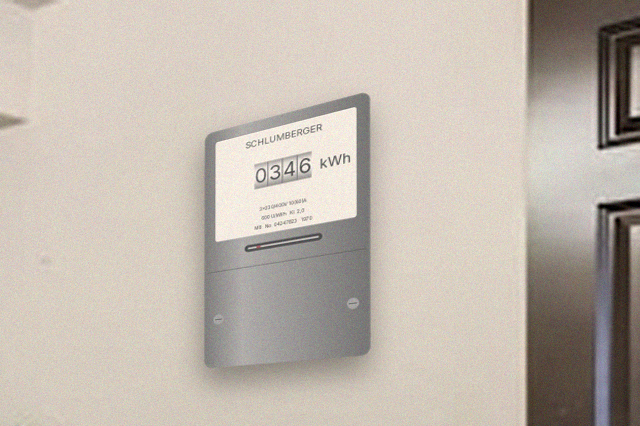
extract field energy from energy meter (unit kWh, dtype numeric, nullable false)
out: 346 kWh
